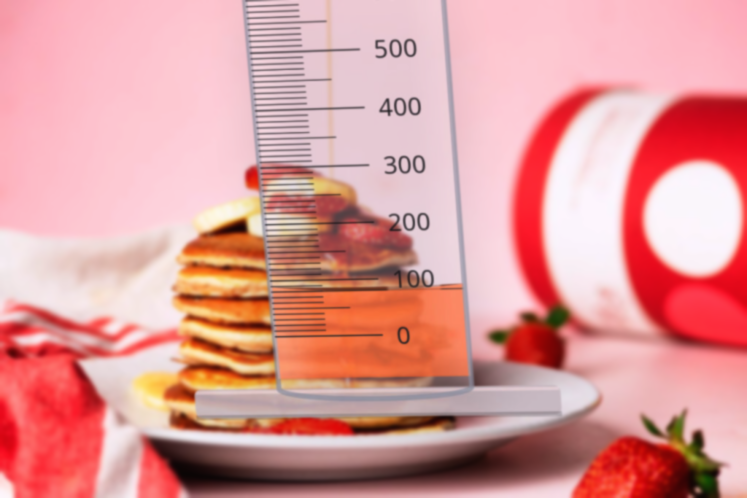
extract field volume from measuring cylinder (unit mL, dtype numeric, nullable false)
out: 80 mL
